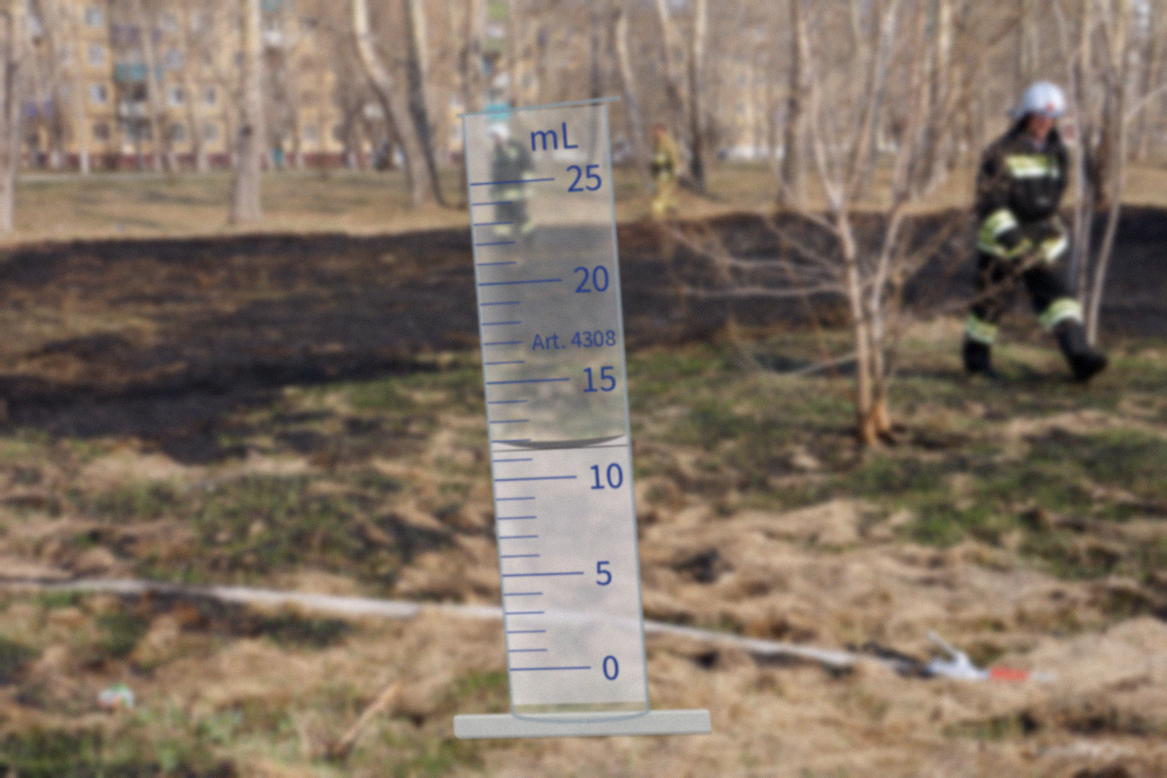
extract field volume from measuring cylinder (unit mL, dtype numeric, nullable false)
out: 11.5 mL
